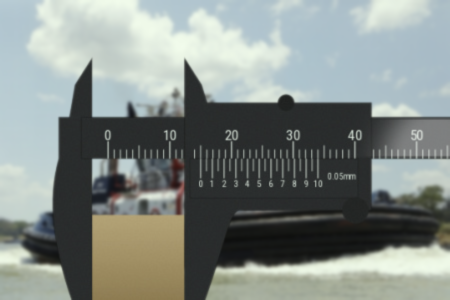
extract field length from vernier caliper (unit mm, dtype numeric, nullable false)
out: 15.0 mm
